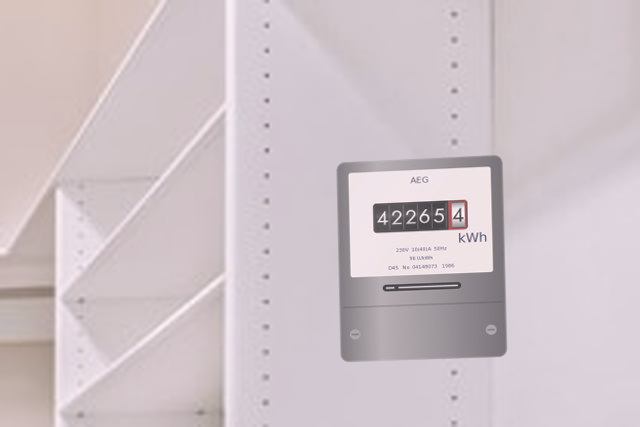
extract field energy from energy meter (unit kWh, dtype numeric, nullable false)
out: 42265.4 kWh
